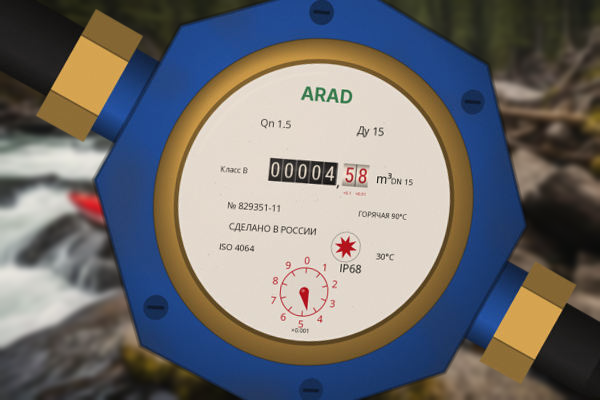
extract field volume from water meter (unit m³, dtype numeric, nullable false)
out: 4.584 m³
